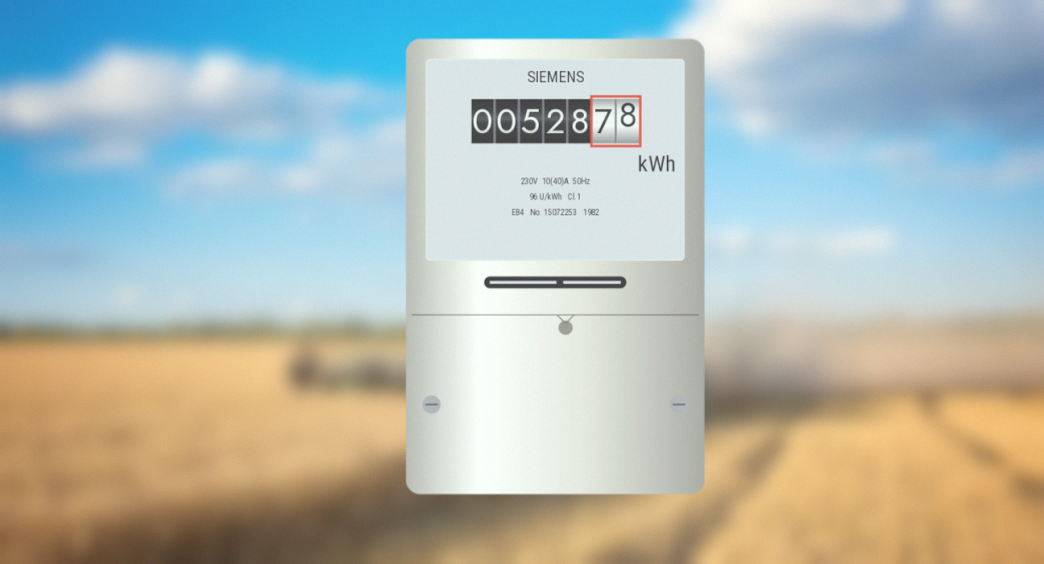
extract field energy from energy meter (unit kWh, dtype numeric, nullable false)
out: 528.78 kWh
